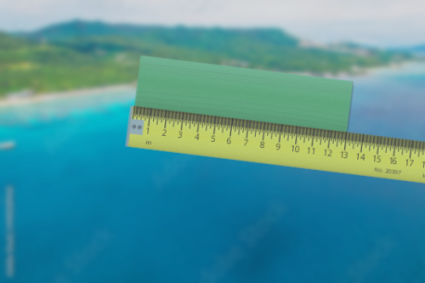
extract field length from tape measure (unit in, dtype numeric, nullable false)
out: 13 in
